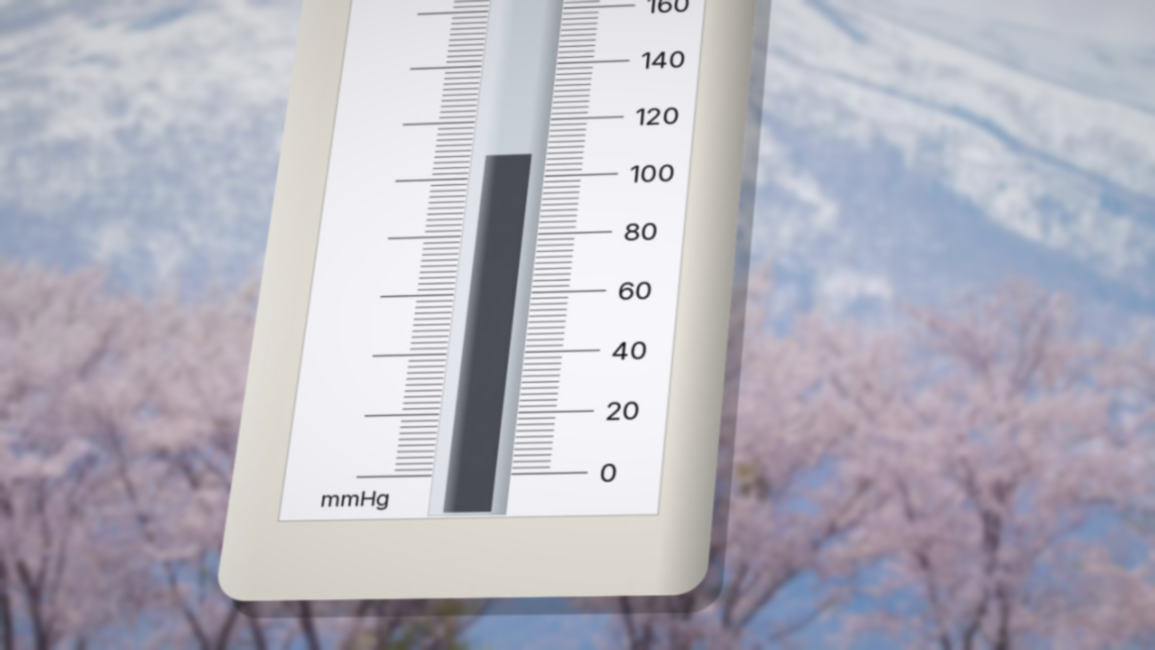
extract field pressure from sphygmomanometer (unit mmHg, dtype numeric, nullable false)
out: 108 mmHg
